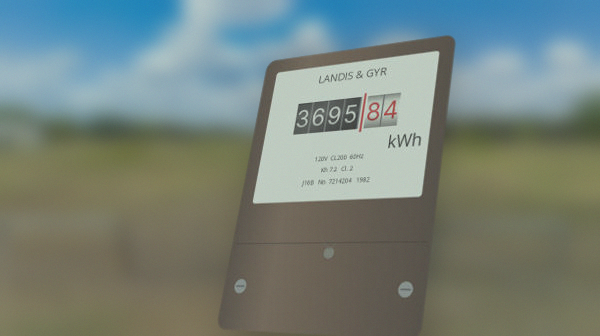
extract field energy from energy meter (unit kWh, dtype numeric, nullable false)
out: 3695.84 kWh
